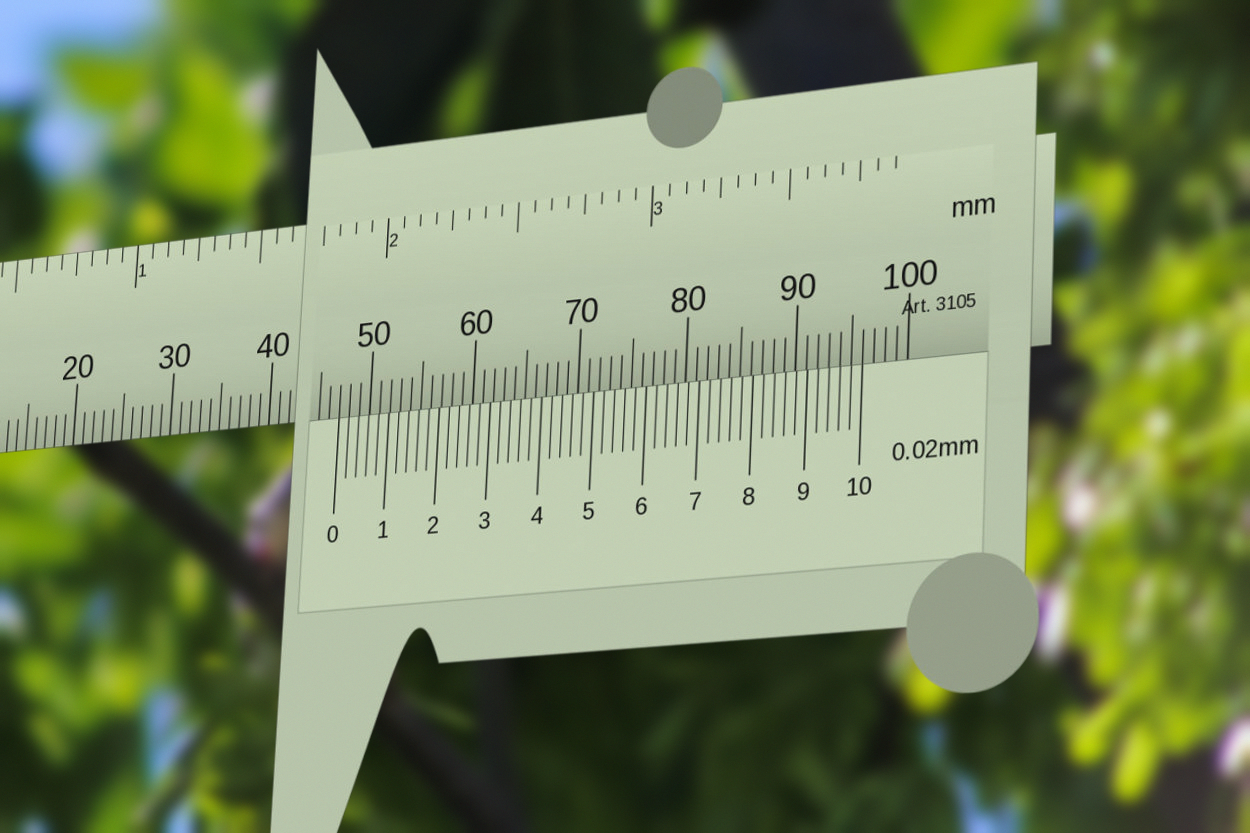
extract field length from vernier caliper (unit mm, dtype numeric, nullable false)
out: 47.0 mm
